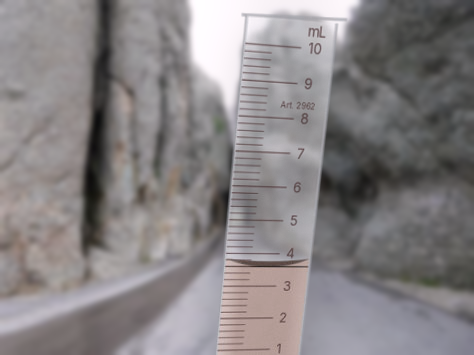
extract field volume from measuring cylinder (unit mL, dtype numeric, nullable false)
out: 3.6 mL
